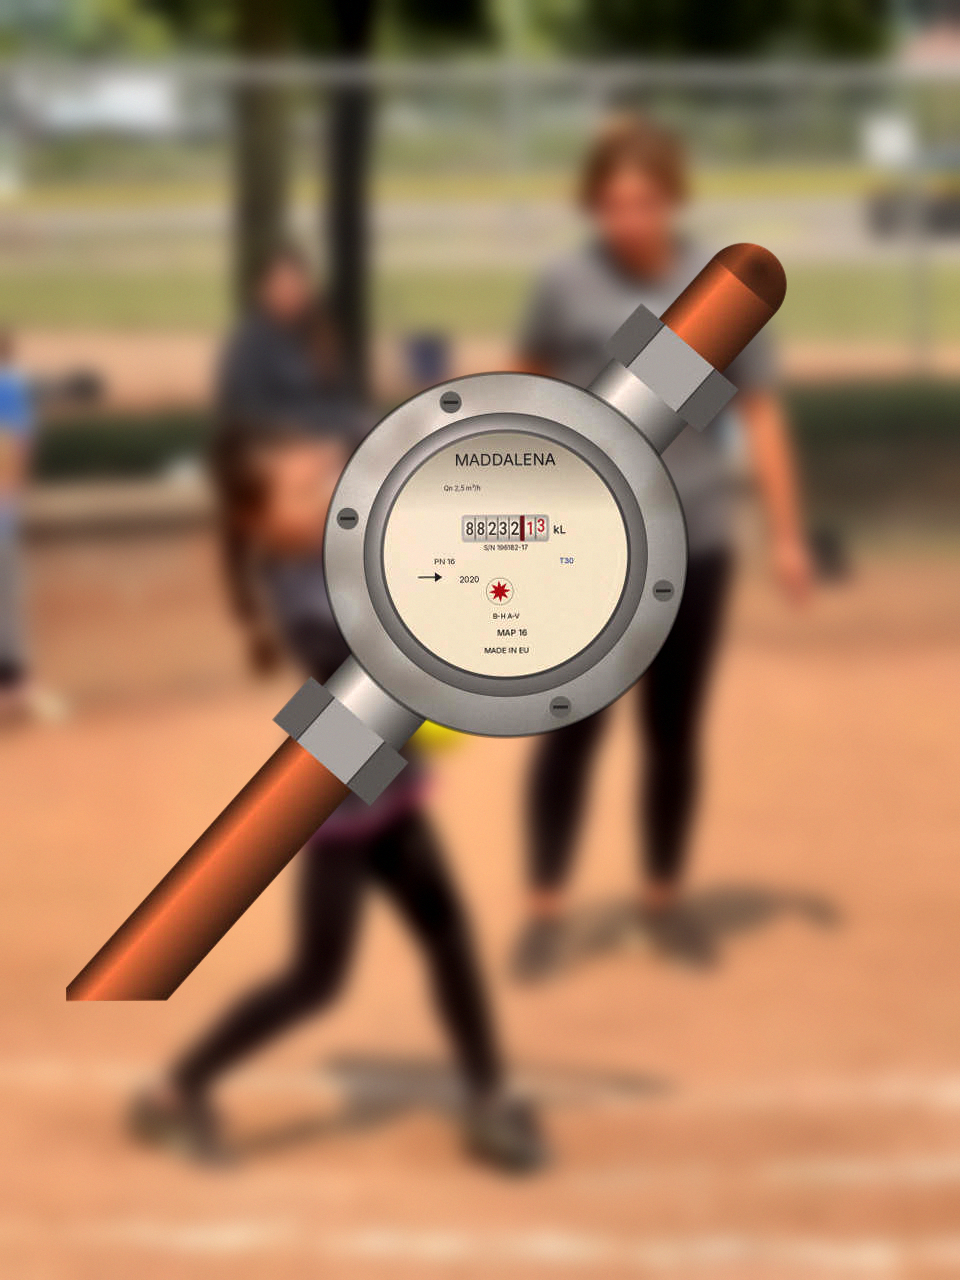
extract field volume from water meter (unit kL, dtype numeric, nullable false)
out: 88232.13 kL
